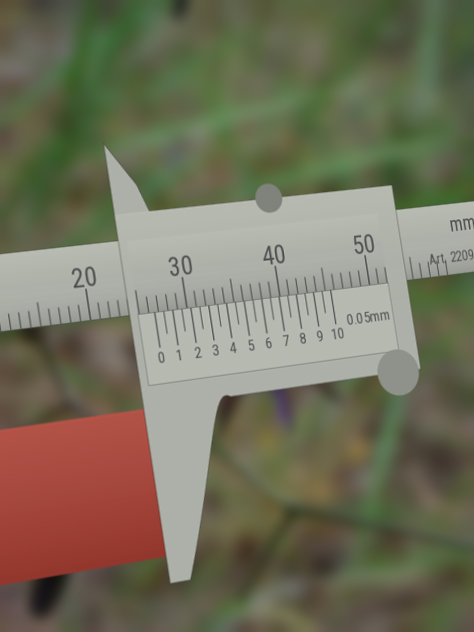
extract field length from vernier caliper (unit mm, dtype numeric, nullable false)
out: 26.6 mm
